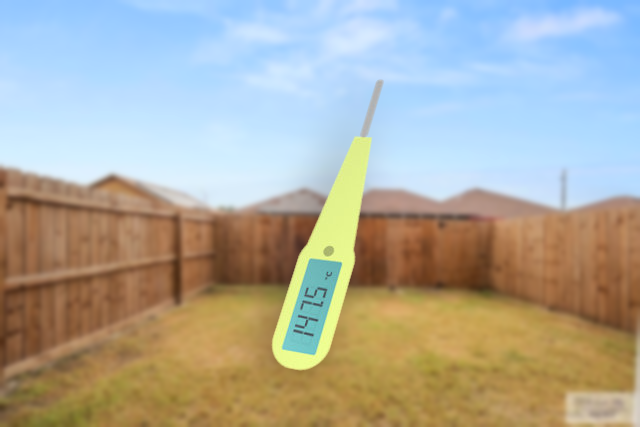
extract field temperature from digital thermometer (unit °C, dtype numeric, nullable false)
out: 147.5 °C
